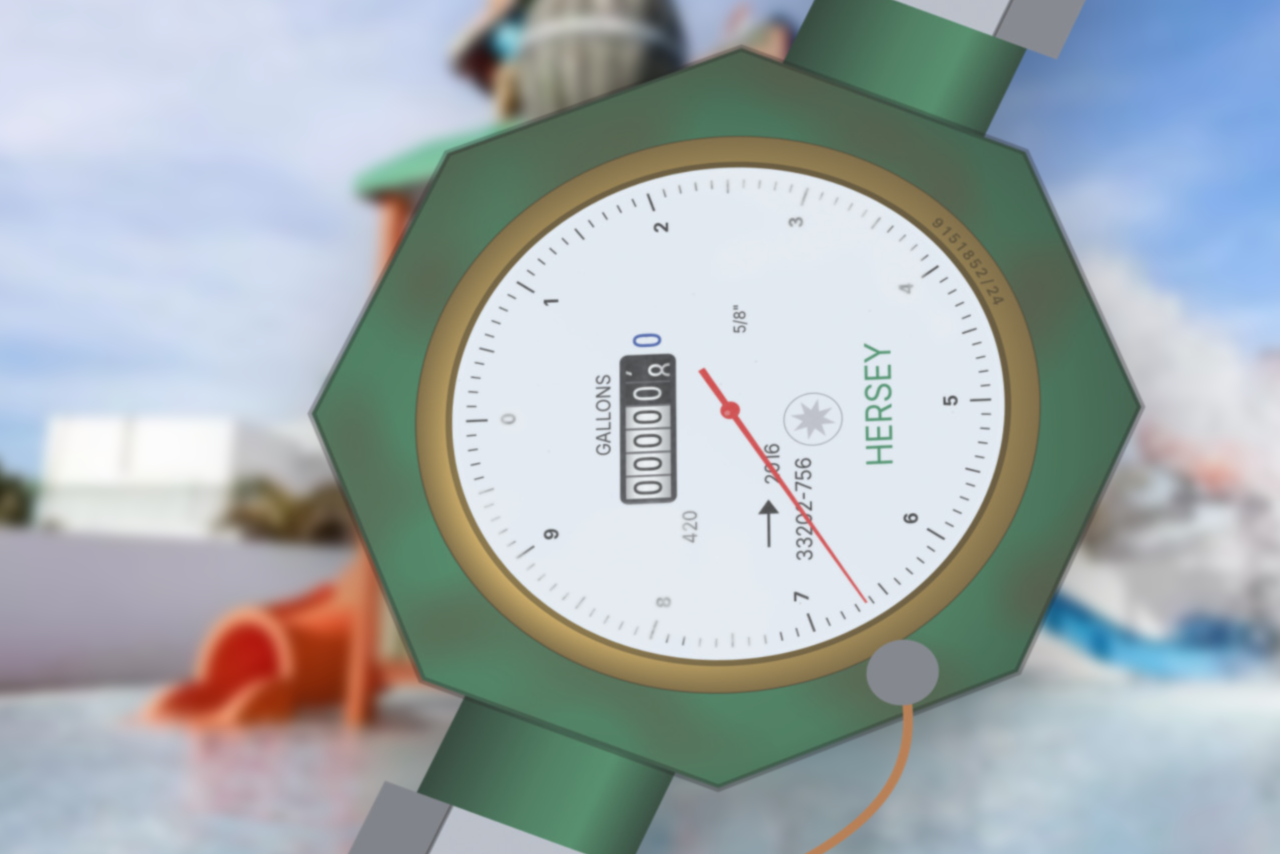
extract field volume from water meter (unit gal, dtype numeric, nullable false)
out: 76.6 gal
